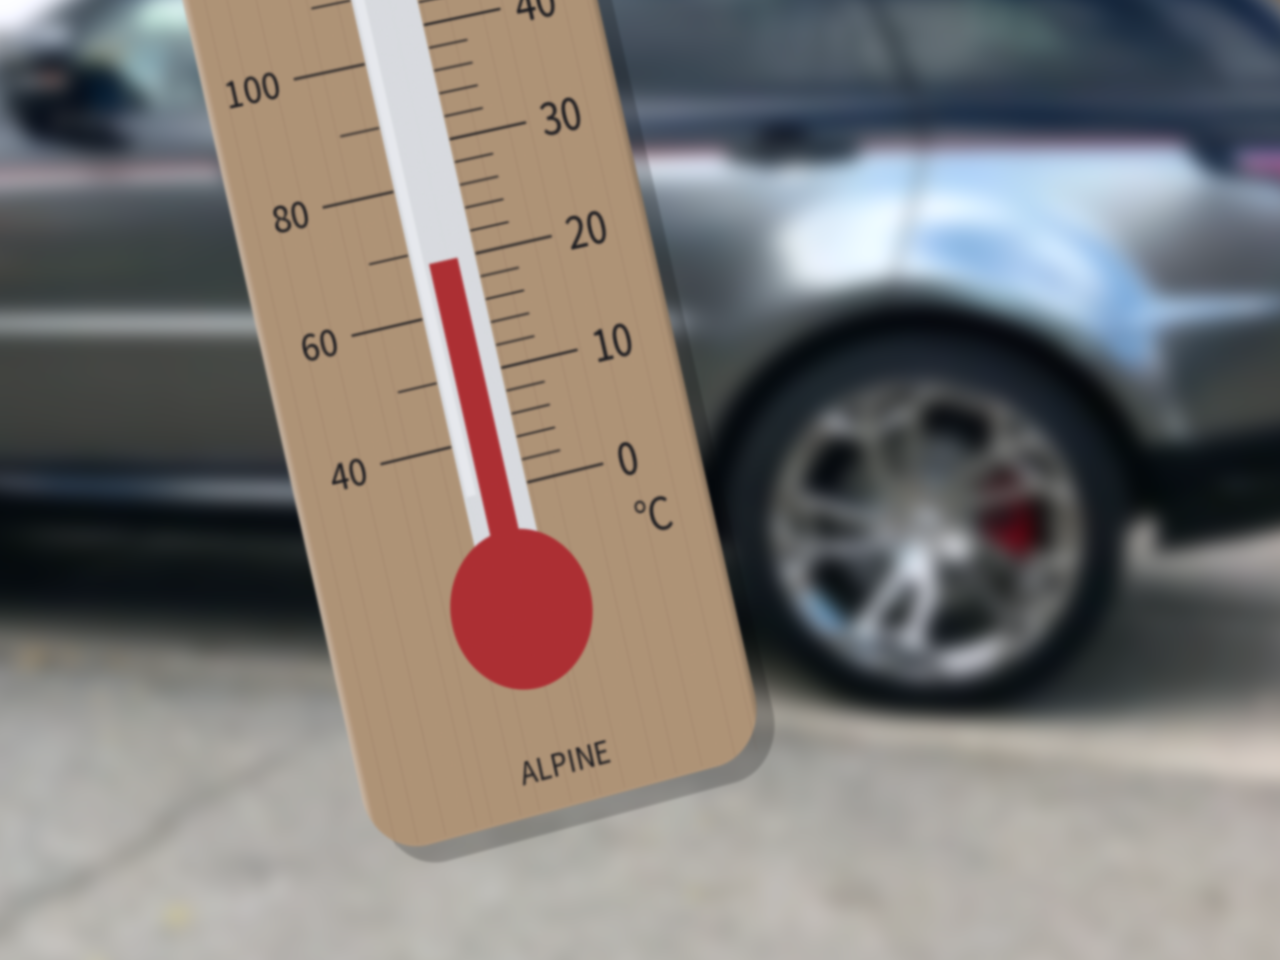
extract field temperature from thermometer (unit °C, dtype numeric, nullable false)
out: 20 °C
